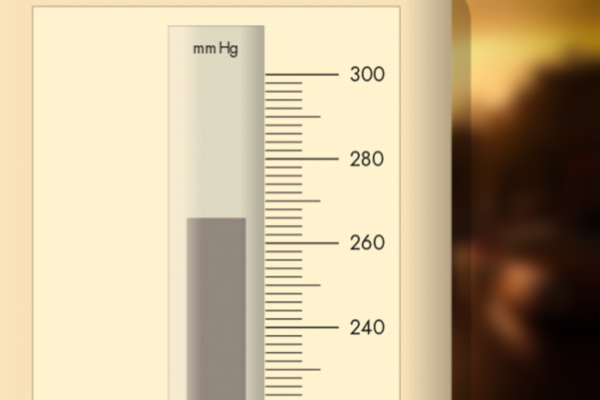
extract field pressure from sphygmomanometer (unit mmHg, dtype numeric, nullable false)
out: 266 mmHg
